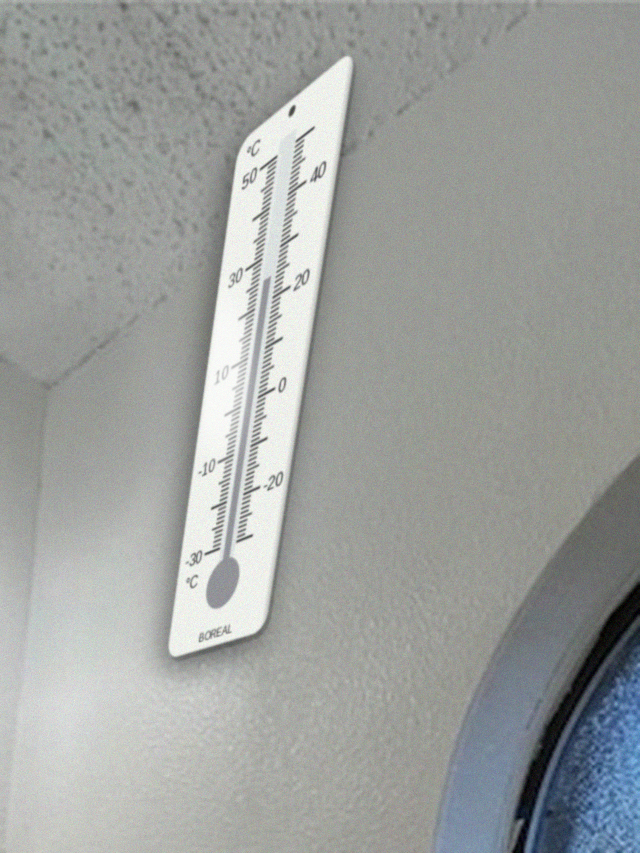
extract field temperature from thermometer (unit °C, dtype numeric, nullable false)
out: 25 °C
